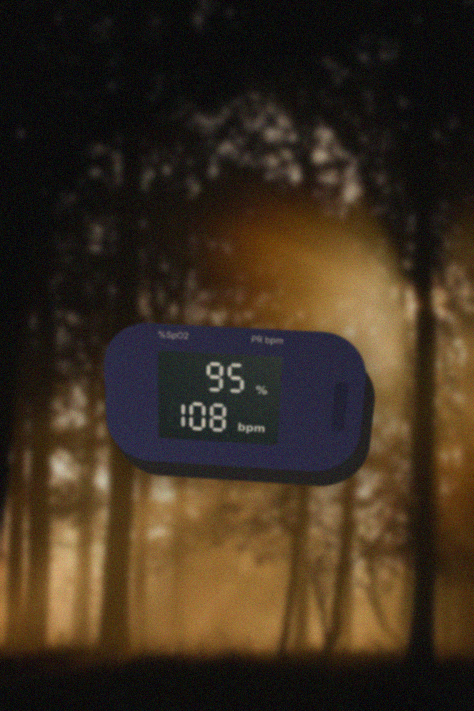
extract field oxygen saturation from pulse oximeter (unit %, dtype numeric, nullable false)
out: 95 %
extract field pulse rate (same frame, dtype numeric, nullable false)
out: 108 bpm
